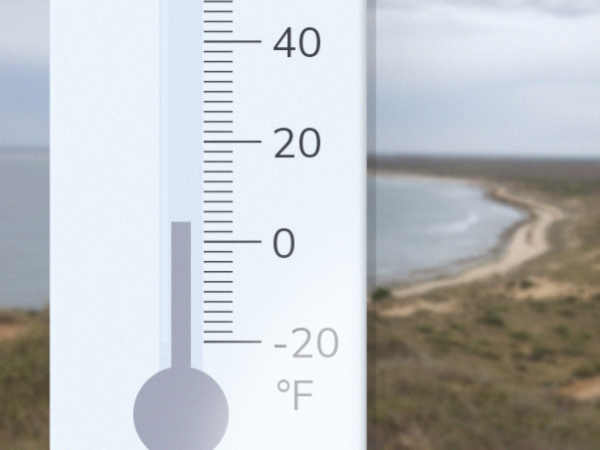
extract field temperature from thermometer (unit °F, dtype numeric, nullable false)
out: 4 °F
